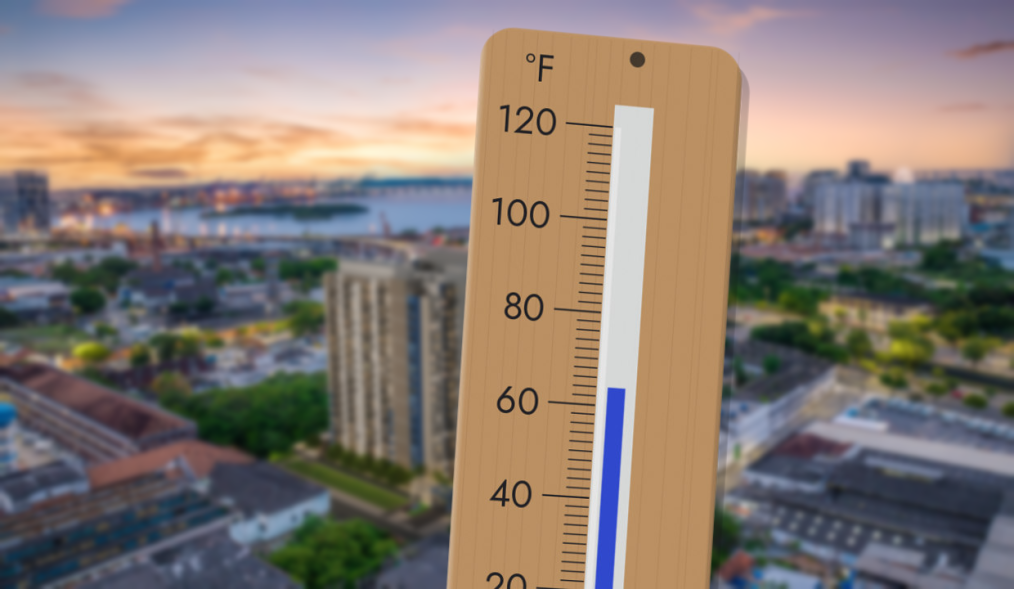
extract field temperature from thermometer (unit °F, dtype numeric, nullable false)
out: 64 °F
